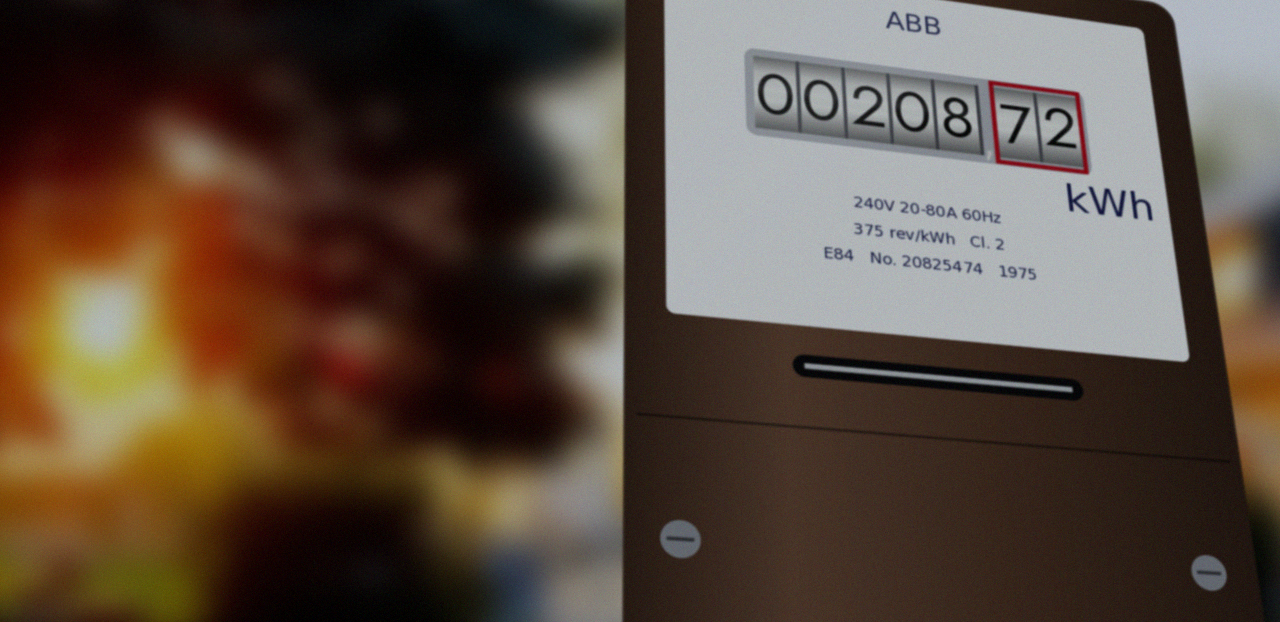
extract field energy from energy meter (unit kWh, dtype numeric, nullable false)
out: 208.72 kWh
